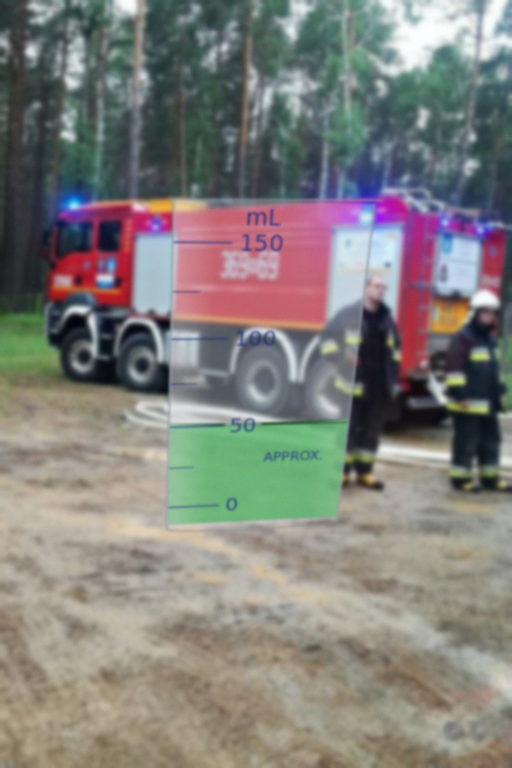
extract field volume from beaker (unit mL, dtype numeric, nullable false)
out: 50 mL
